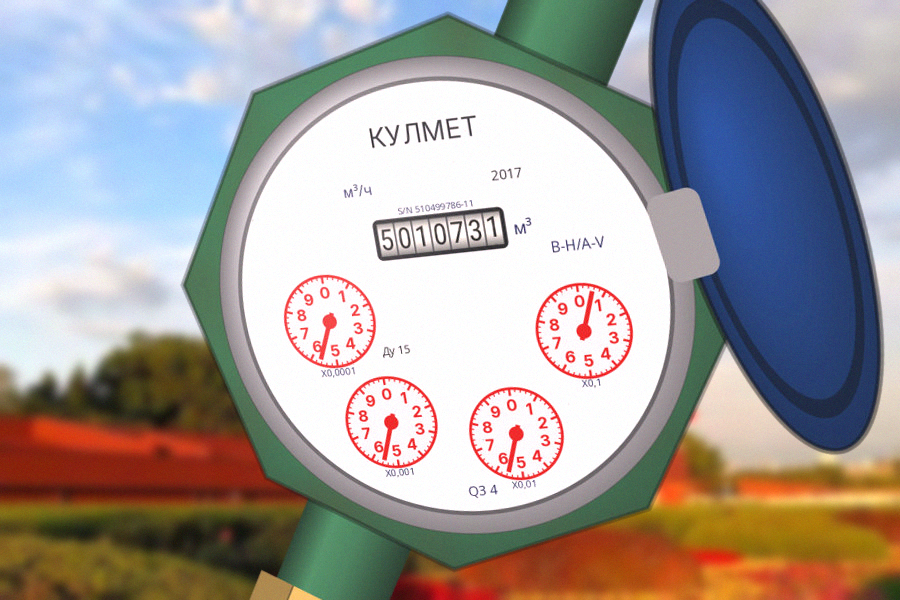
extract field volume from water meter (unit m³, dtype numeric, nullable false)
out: 5010731.0555 m³
